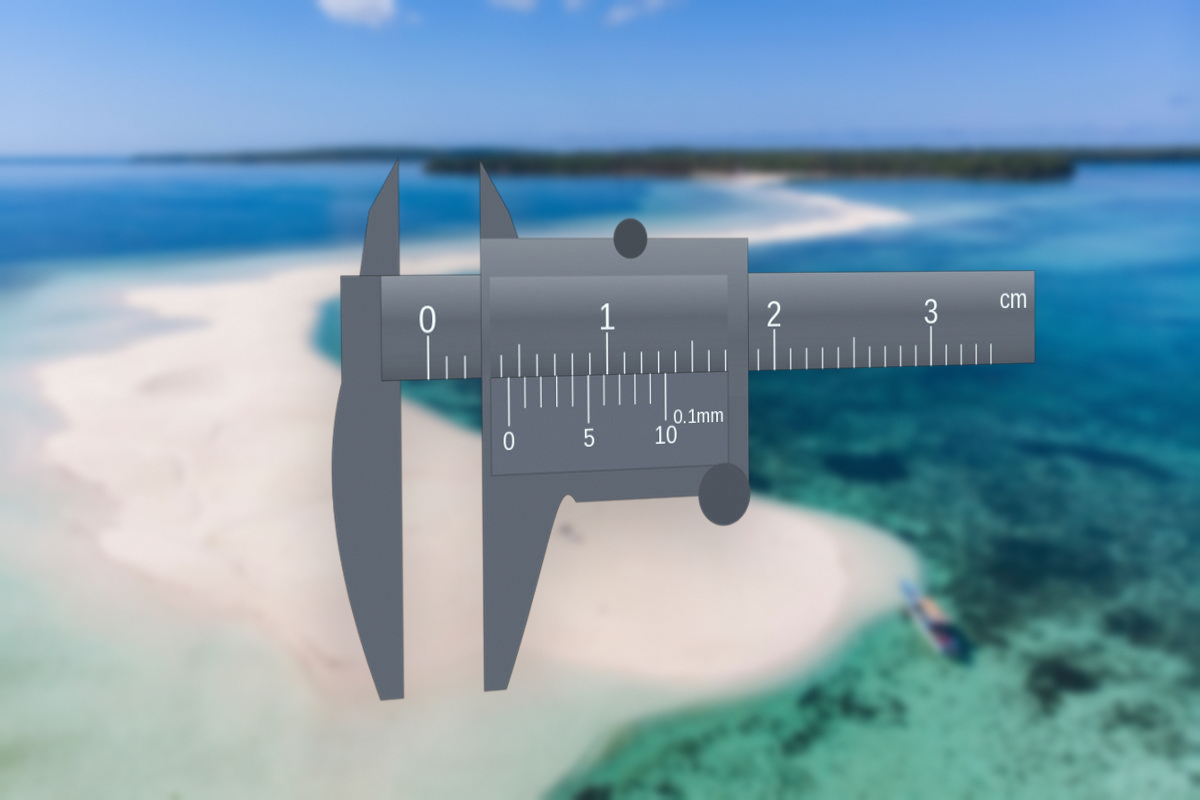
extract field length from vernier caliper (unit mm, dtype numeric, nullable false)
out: 4.4 mm
